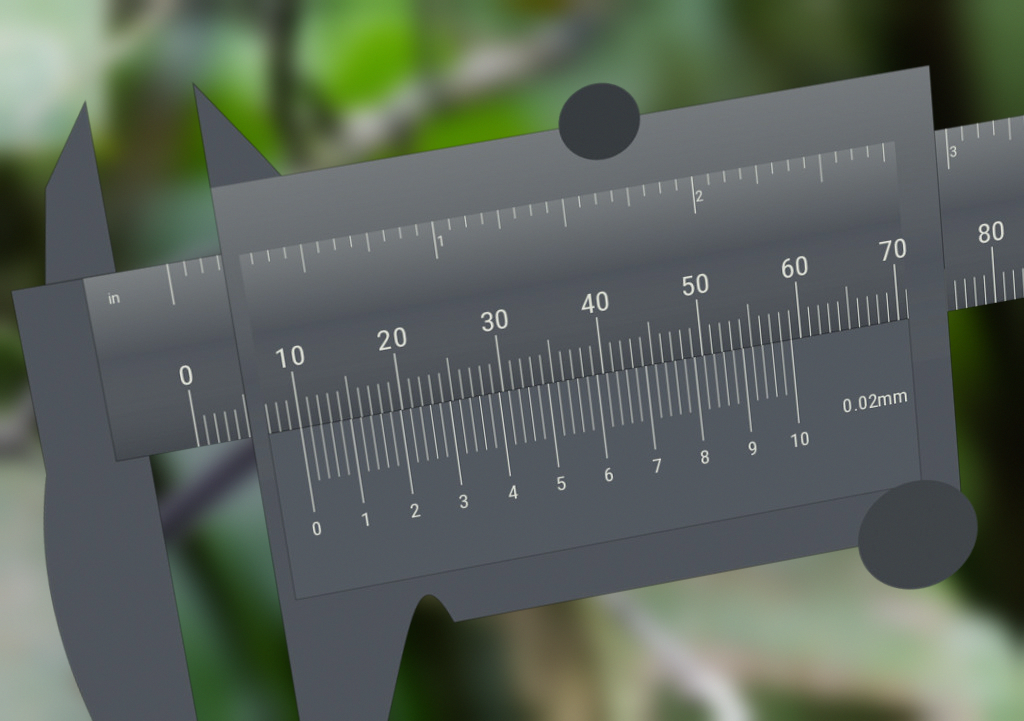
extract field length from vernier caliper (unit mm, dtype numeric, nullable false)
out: 10.0 mm
